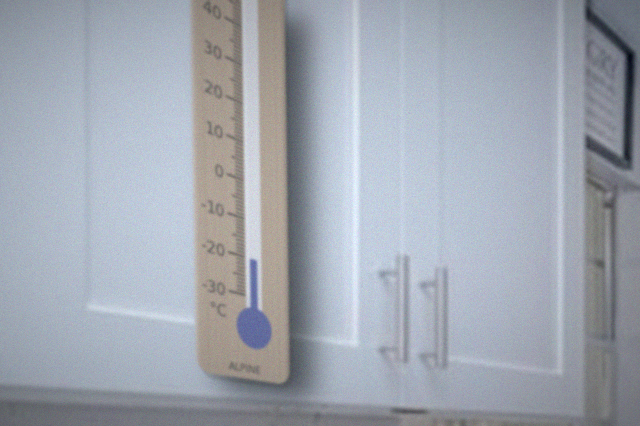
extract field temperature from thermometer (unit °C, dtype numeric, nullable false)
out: -20 °C
